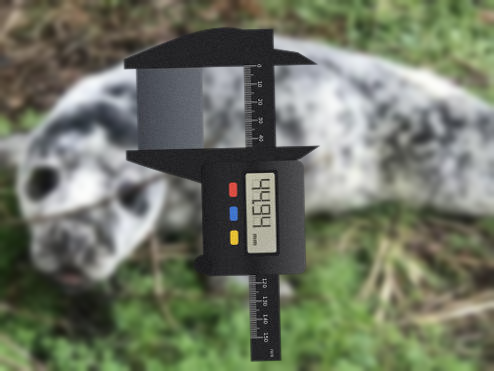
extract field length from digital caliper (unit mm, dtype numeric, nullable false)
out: 44.94 mm
